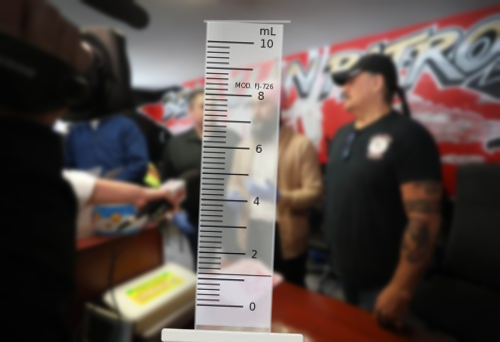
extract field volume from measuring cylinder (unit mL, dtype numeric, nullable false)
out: 1.2 mL
